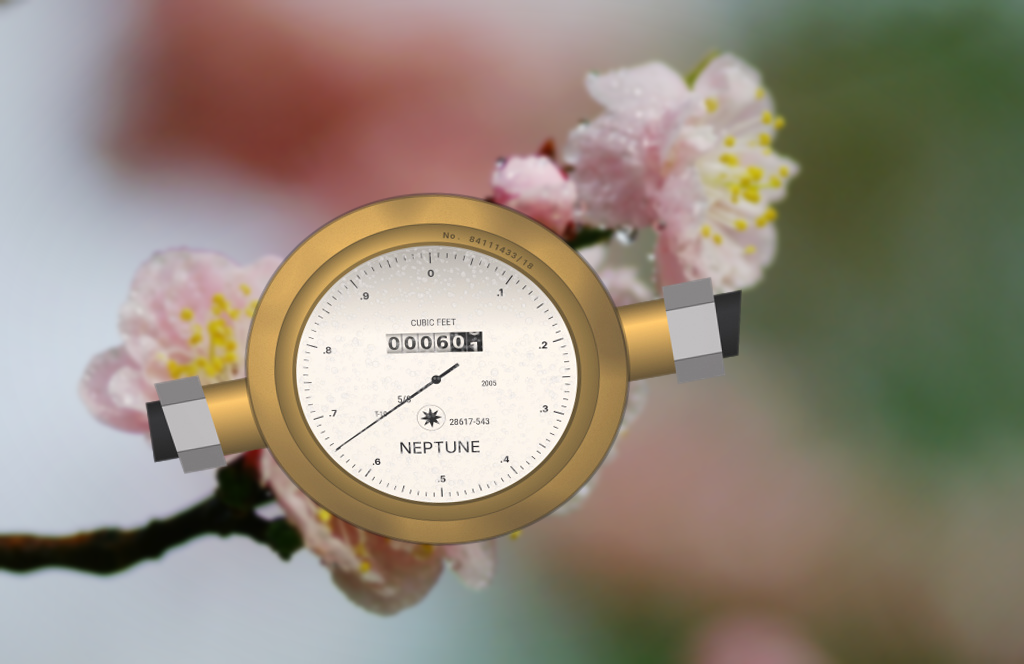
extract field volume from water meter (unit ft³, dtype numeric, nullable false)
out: 600.65 ft³
